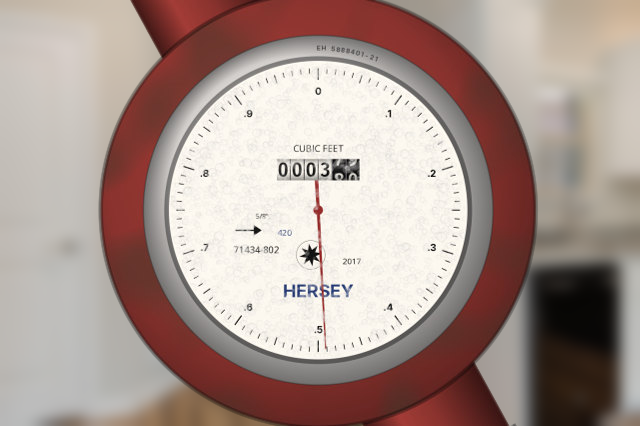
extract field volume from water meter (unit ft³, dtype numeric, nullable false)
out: 379.49 ft³
